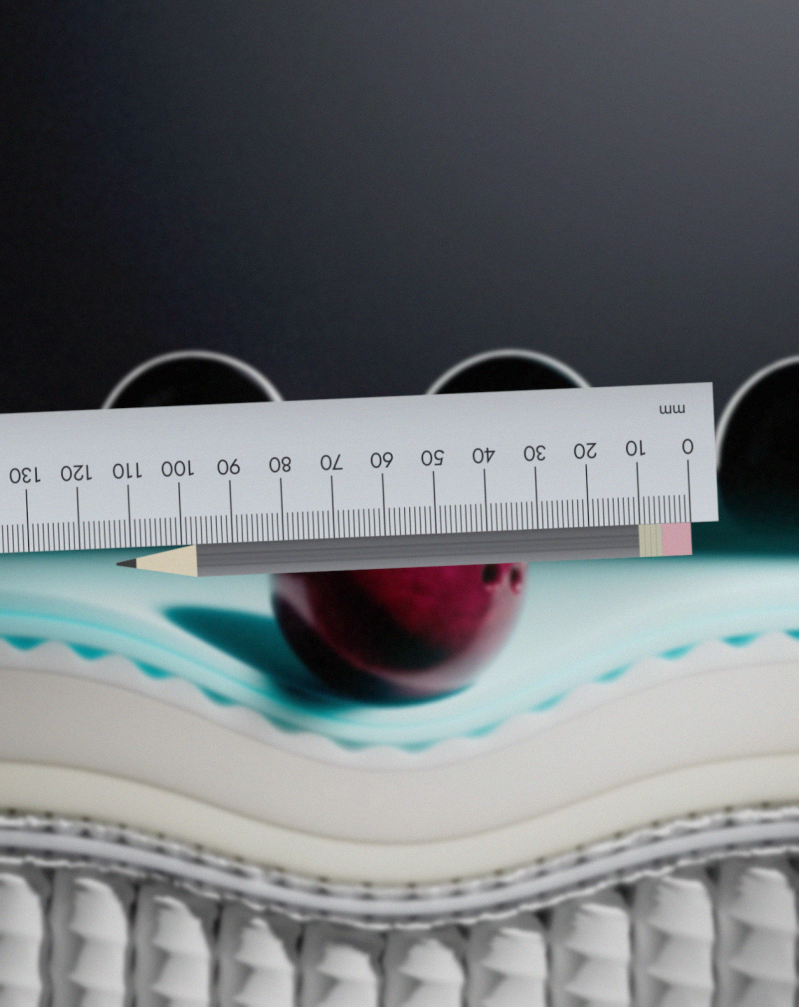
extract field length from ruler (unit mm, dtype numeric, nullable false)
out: 113 mm
